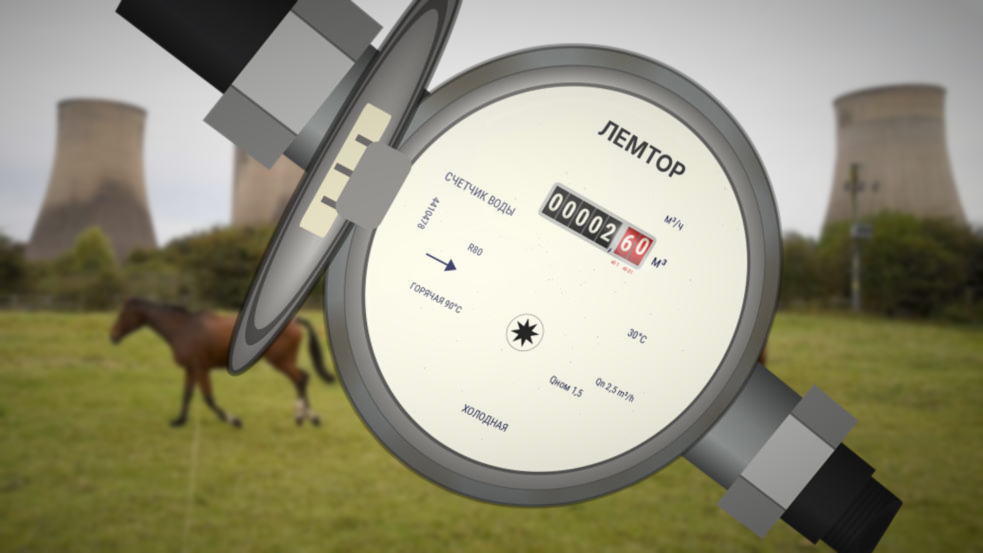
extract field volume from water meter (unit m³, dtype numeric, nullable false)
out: 2.60 m³
